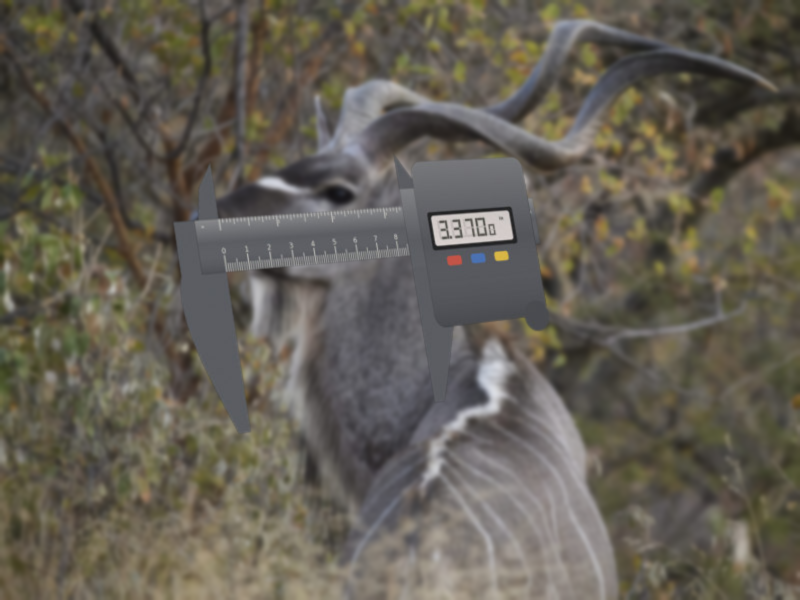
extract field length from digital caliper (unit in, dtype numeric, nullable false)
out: 3.3700 in
